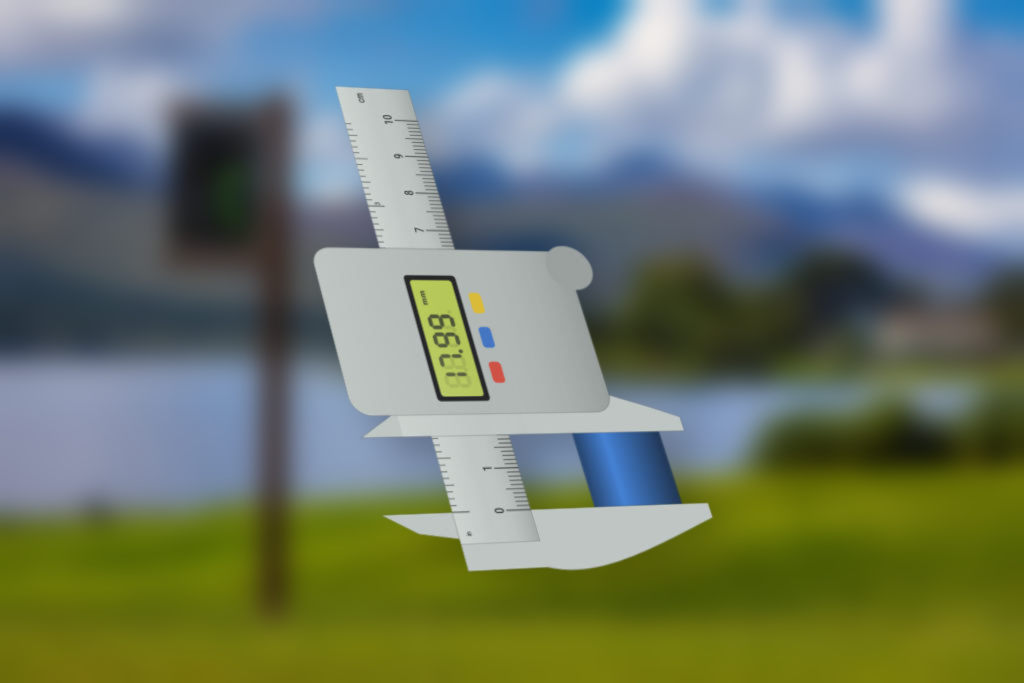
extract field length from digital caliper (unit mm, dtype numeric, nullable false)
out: 17.99 mm
